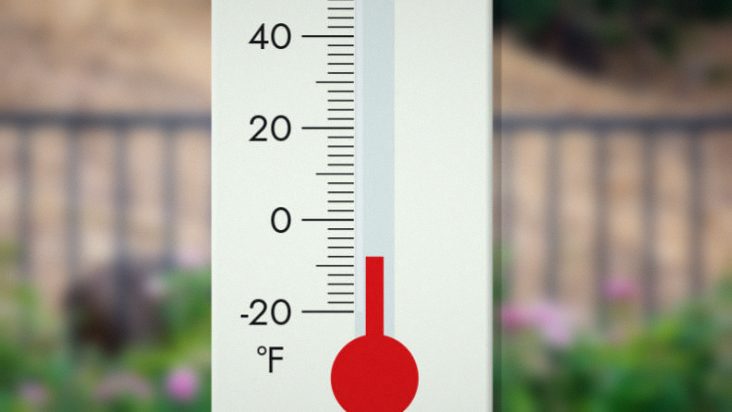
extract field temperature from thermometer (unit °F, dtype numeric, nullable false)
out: -8 °F
